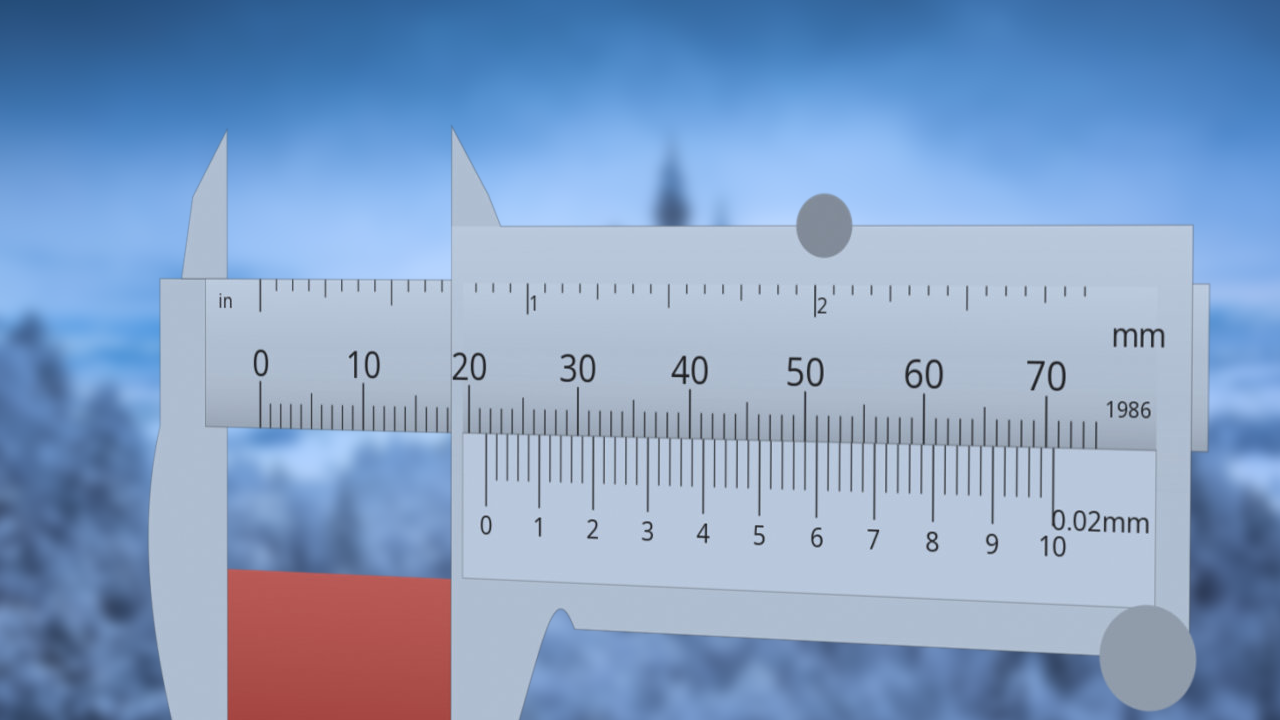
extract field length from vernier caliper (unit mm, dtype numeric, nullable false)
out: 21.6 mm
